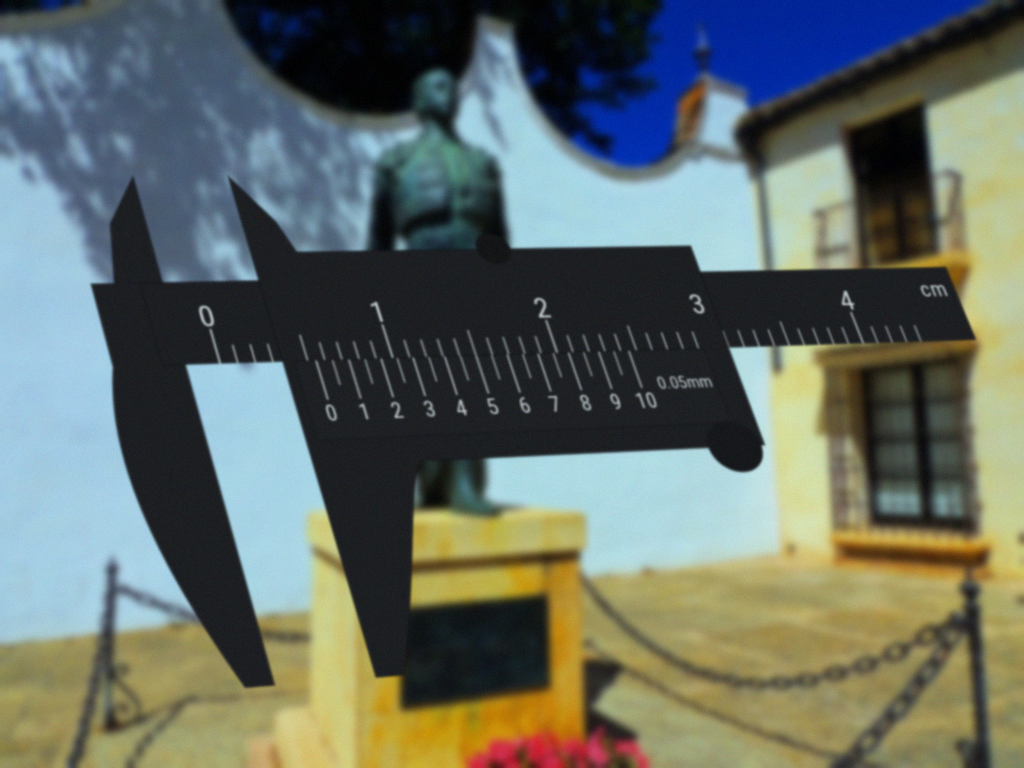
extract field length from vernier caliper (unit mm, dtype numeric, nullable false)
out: 5.5 mm
